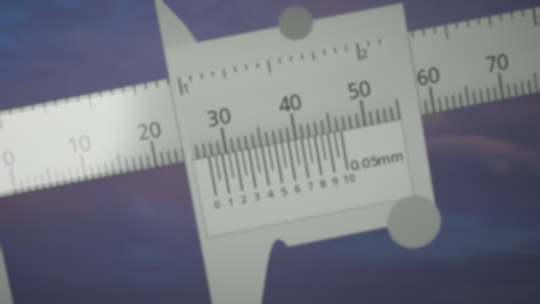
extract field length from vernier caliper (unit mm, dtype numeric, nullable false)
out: 27.5 mm
